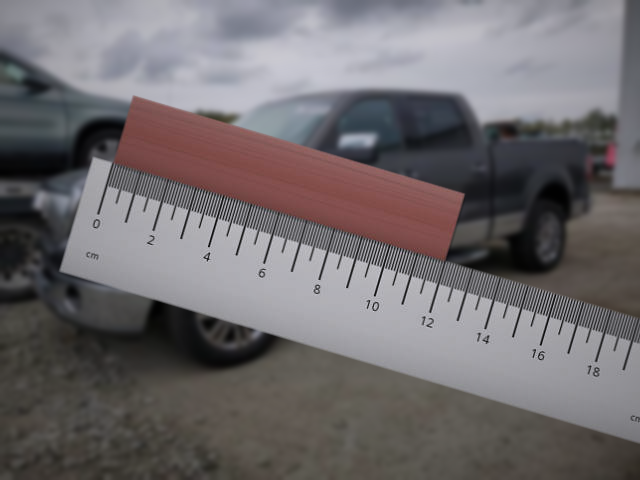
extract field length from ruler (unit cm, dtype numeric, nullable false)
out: 12 cm
